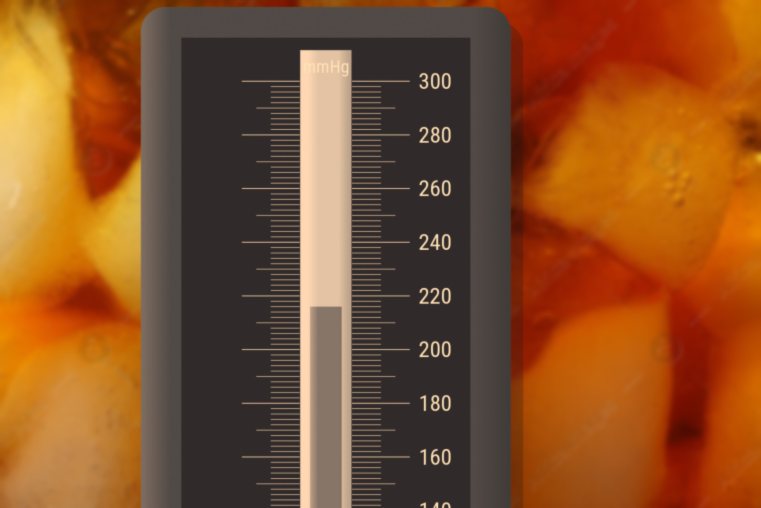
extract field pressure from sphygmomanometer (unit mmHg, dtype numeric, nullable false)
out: 216 mmHg
